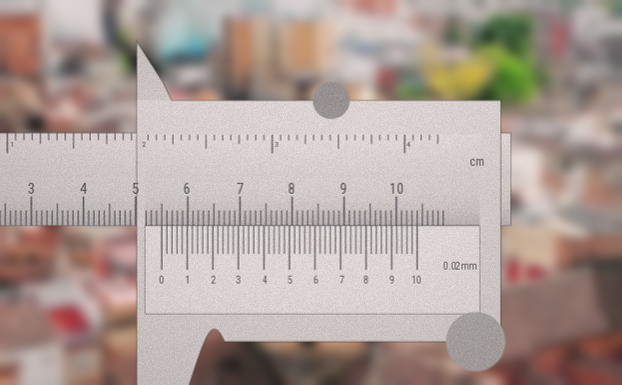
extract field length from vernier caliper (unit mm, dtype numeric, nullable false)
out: 55.0 mm
